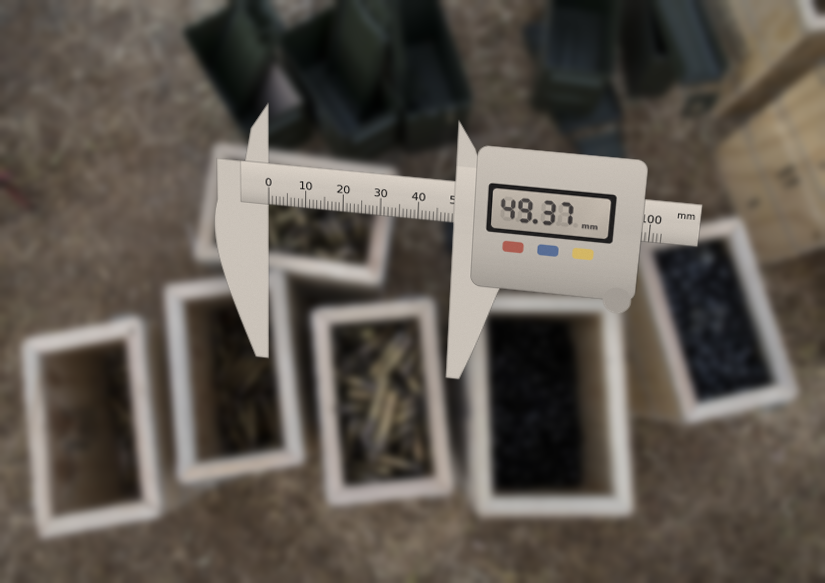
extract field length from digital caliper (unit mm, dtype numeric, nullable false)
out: 49.37 mm
